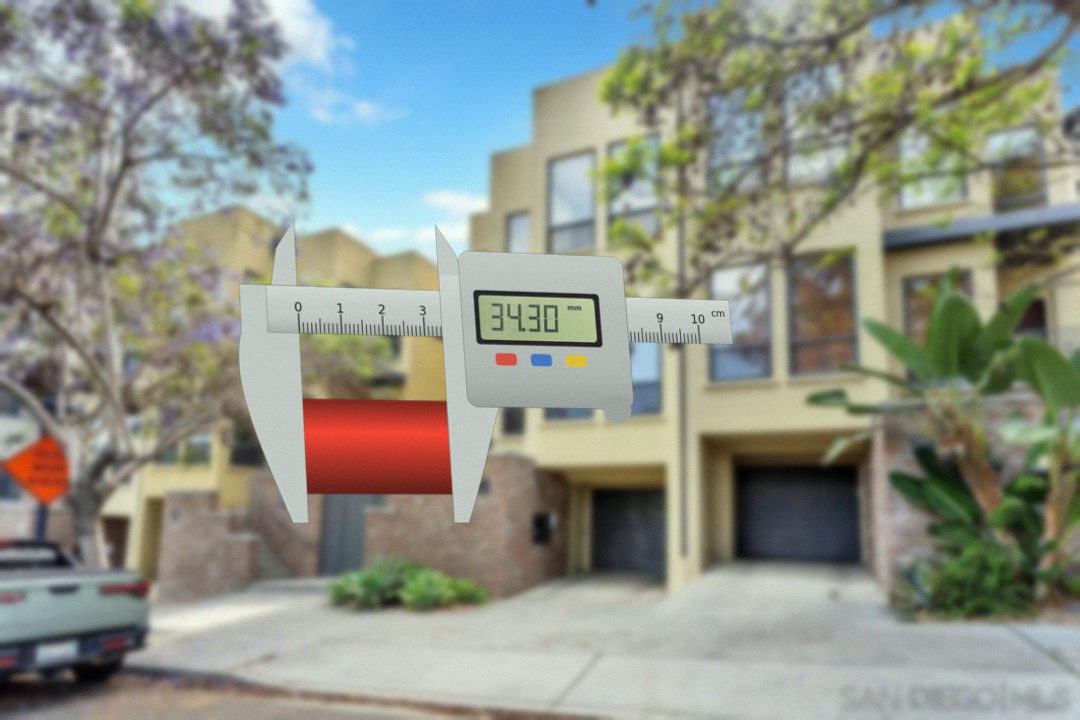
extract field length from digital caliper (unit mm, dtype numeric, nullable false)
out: 34.30 mm
